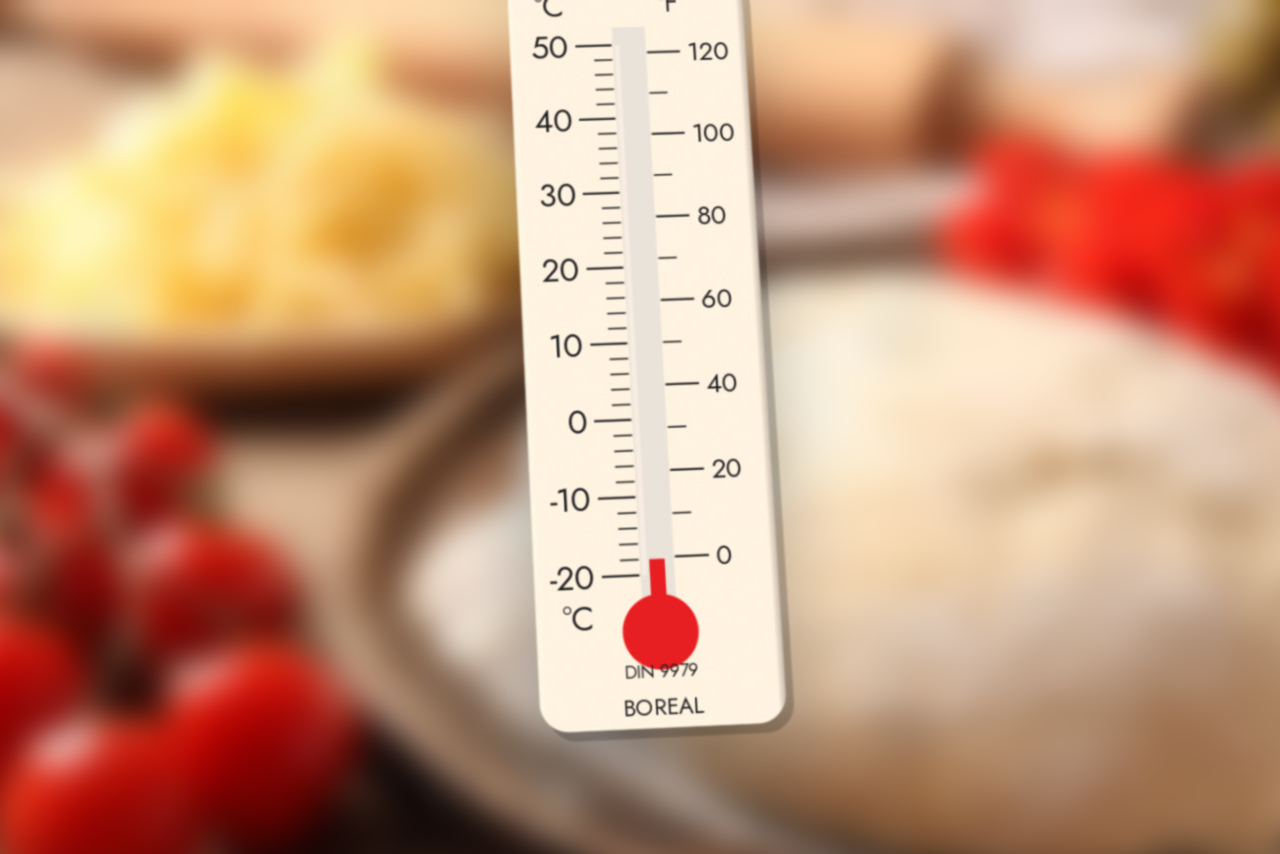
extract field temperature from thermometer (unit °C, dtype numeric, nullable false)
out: -18 °C
